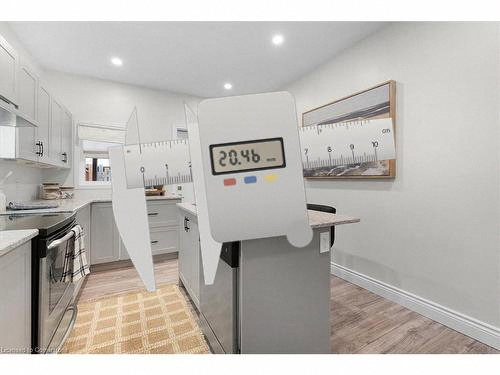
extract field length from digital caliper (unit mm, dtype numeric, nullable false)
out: 20.46 mm
